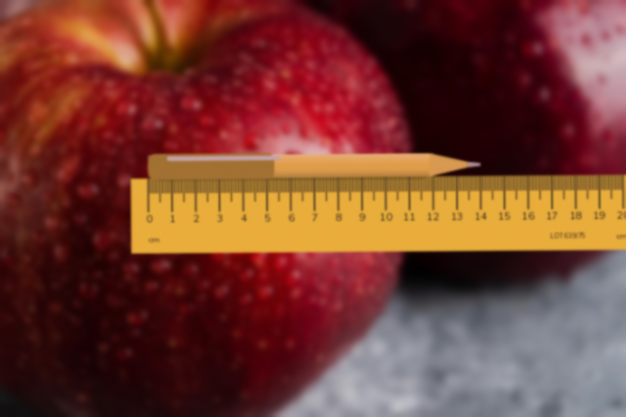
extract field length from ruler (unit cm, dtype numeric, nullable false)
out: 14 cm
